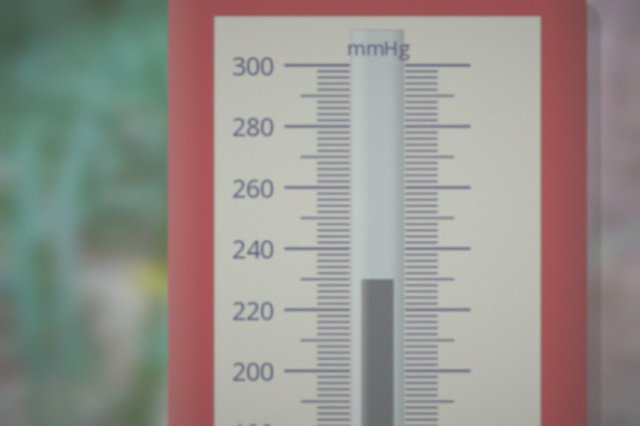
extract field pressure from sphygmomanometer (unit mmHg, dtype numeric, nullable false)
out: 230 mmHg
